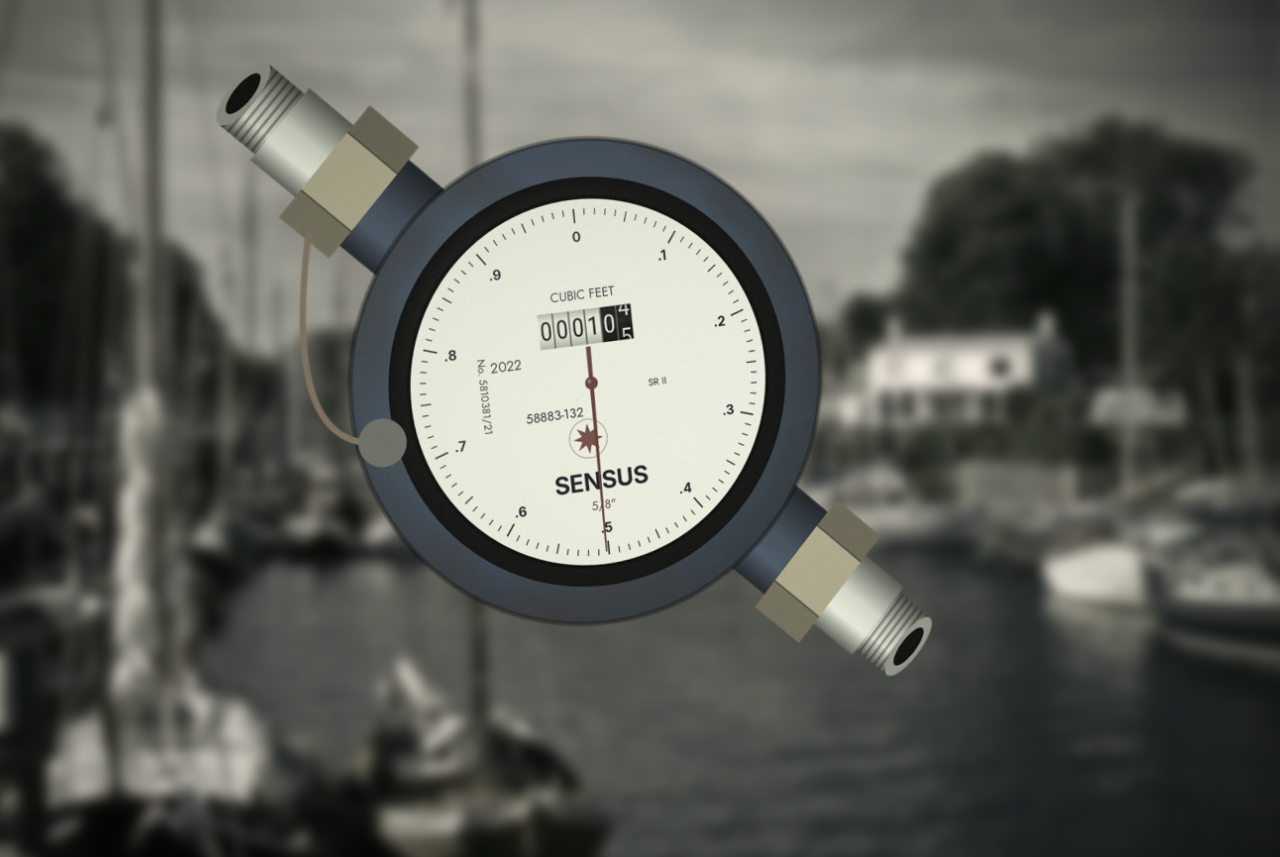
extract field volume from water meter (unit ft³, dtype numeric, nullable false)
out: 104.50 ft³
